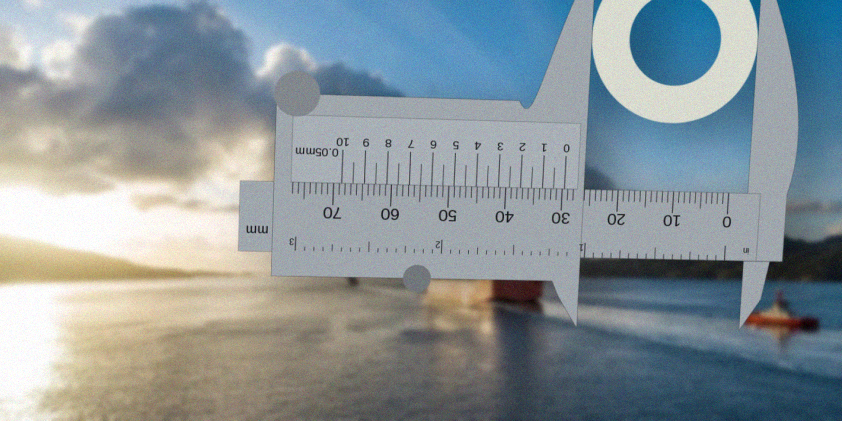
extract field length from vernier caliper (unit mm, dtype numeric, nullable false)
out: 29.6 mm
